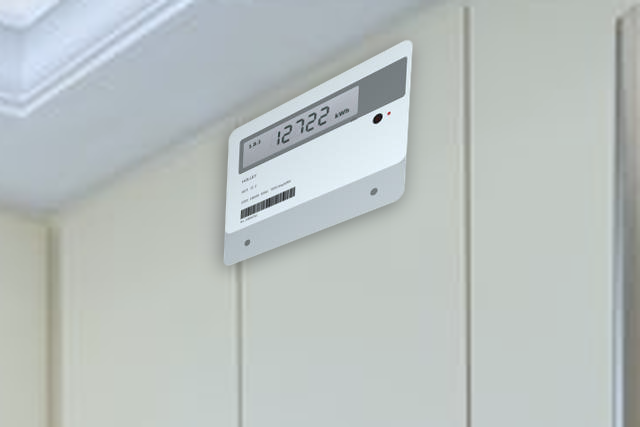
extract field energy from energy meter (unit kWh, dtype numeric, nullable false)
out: 12722 kWh
